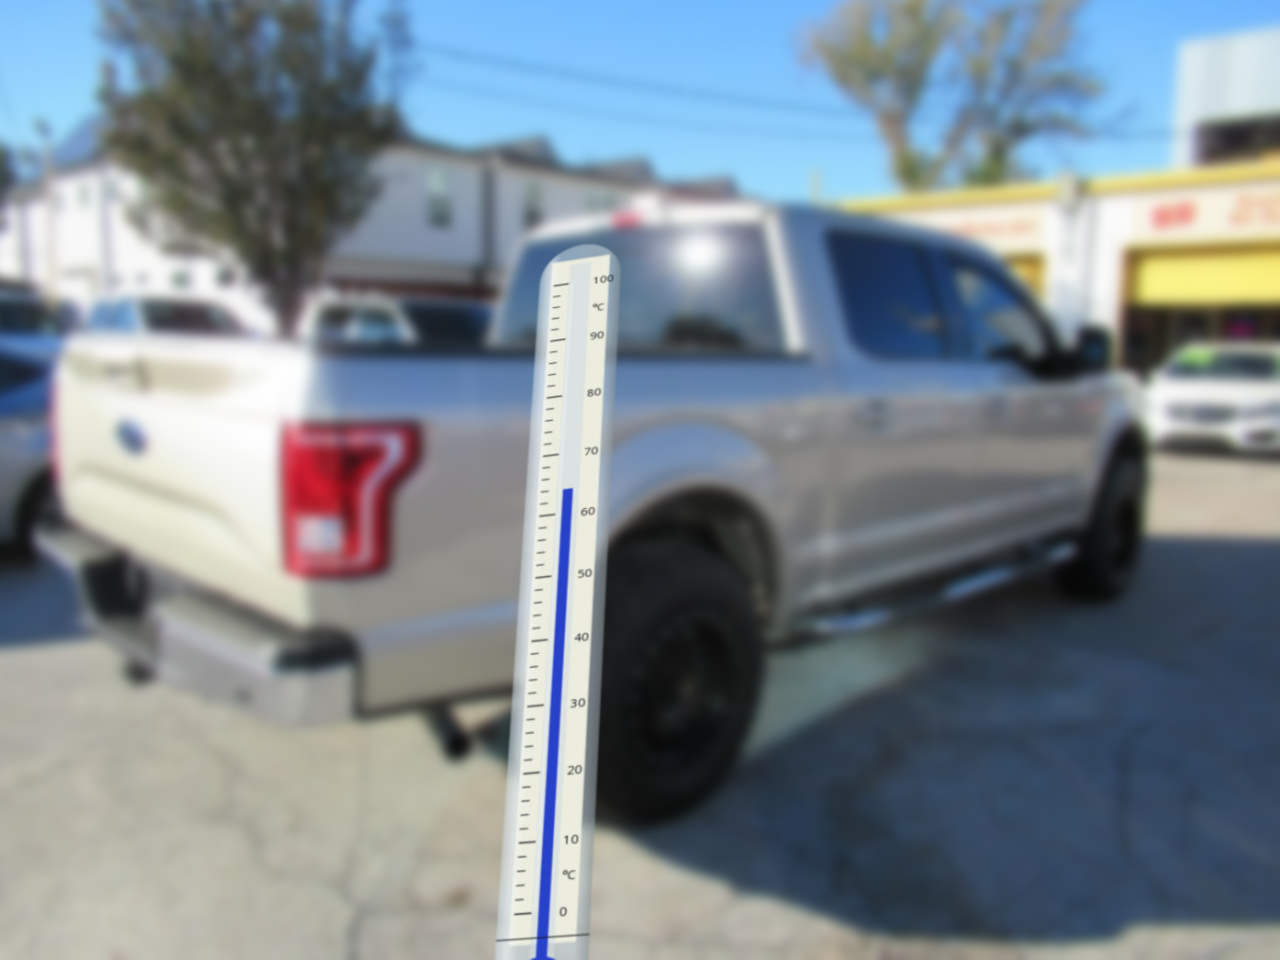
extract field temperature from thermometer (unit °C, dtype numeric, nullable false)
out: 64 °C
